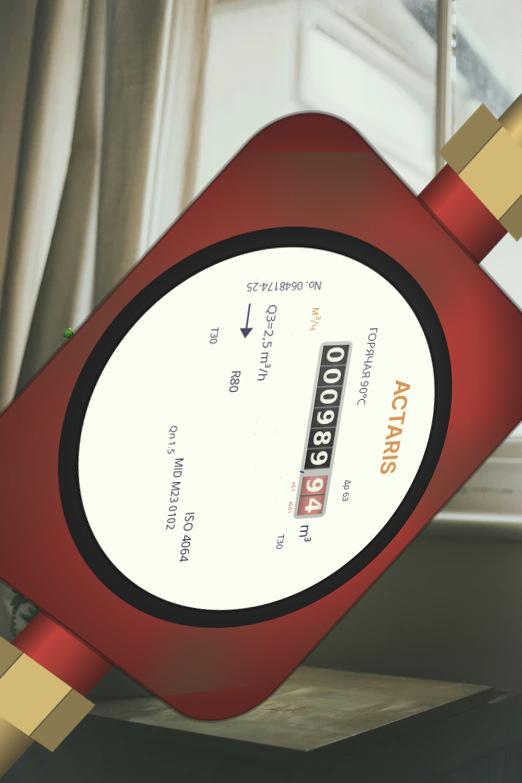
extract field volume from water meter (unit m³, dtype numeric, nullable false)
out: 989.94 m³
